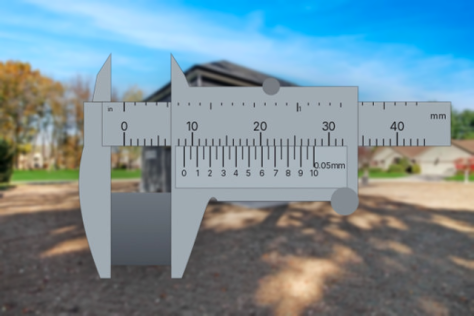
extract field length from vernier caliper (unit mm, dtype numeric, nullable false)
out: 8.8 mm
